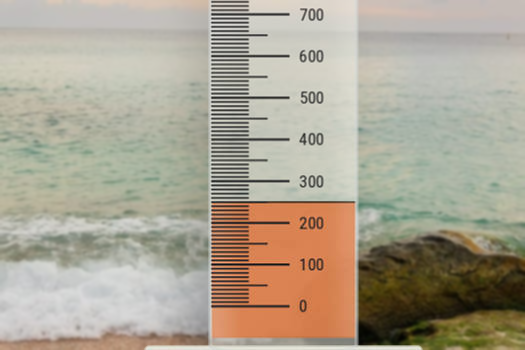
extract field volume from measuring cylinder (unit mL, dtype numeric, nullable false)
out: 250 mL
